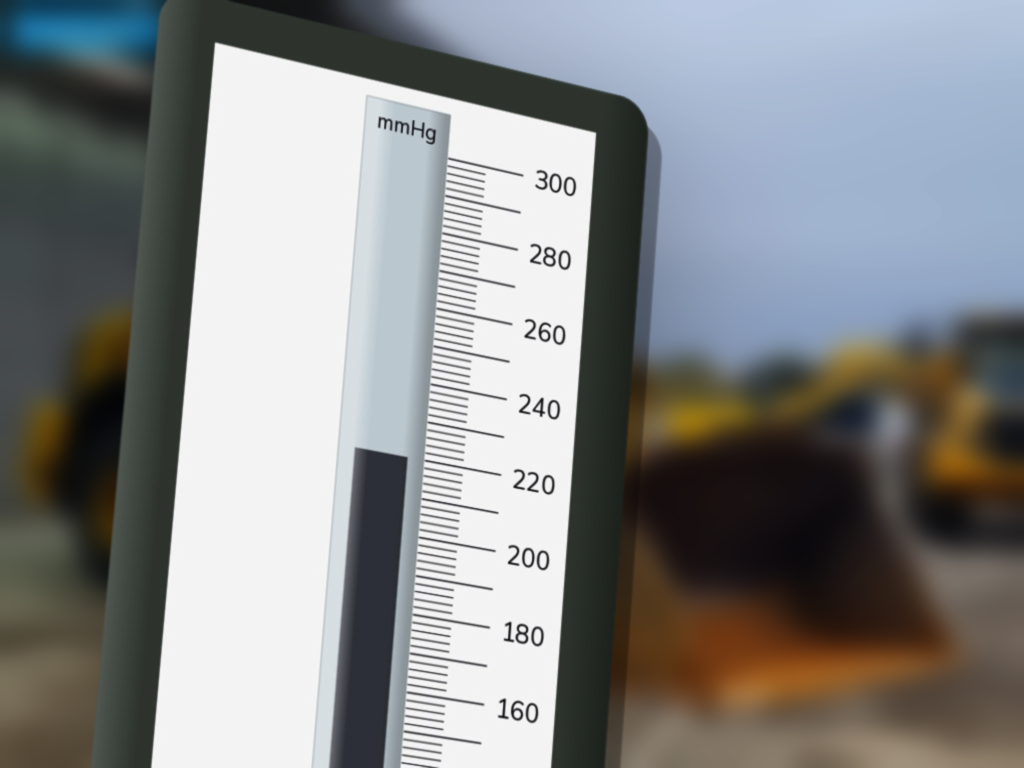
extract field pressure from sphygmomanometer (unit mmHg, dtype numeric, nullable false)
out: 220 mmHg
